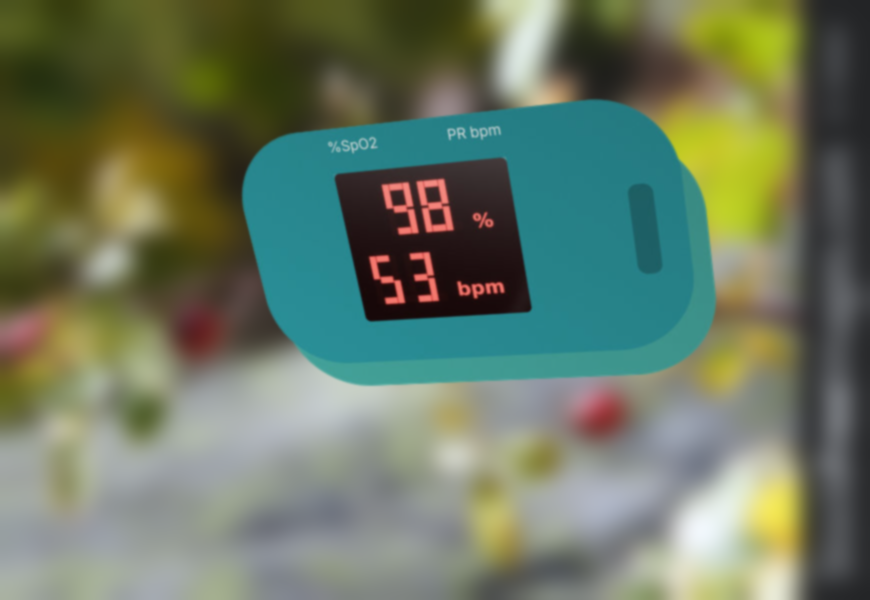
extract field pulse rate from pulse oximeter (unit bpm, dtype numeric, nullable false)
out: 53 bpm
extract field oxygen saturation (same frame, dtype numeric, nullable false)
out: 98 %
